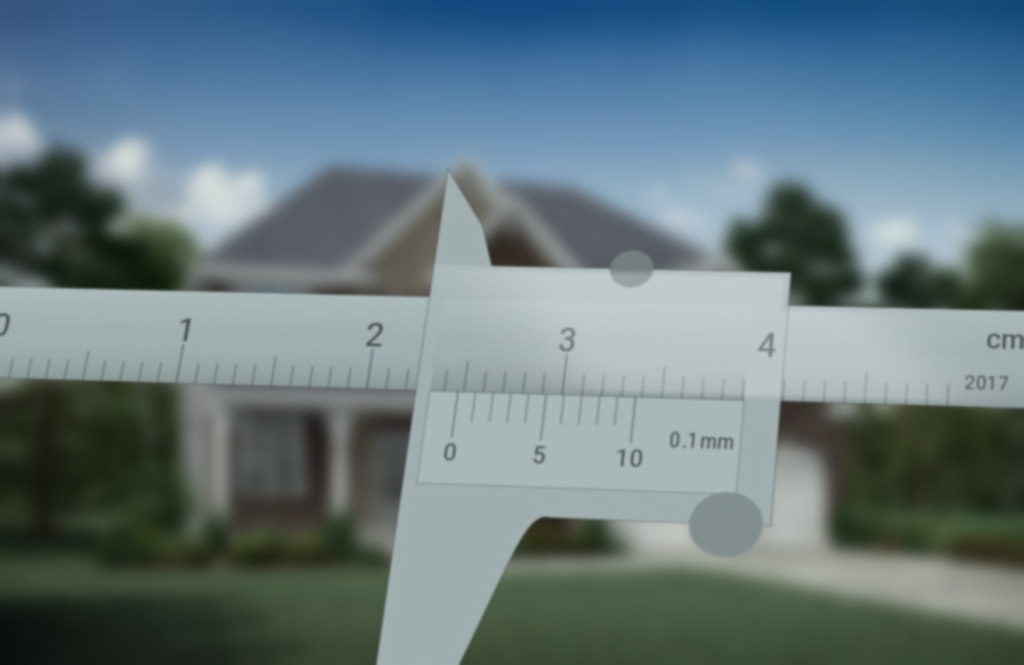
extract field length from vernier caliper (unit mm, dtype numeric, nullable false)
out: 24.7 mm
